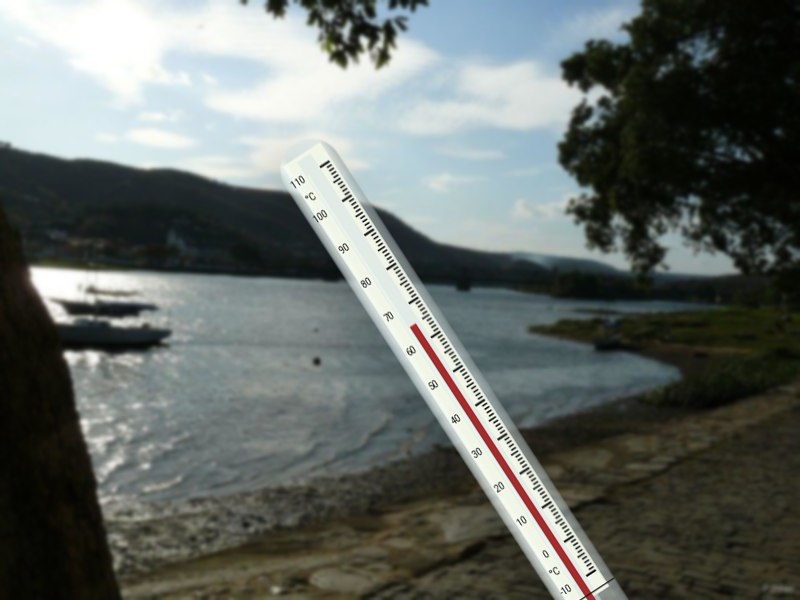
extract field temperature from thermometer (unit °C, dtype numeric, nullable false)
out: 65 °C
